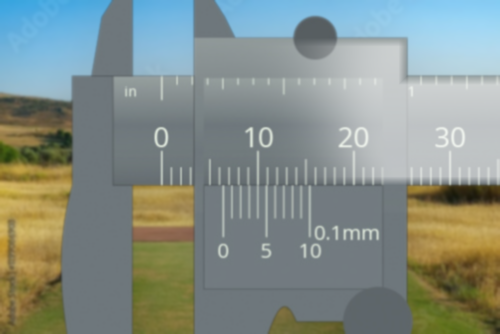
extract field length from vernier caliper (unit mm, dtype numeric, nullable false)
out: 6.4 mm
